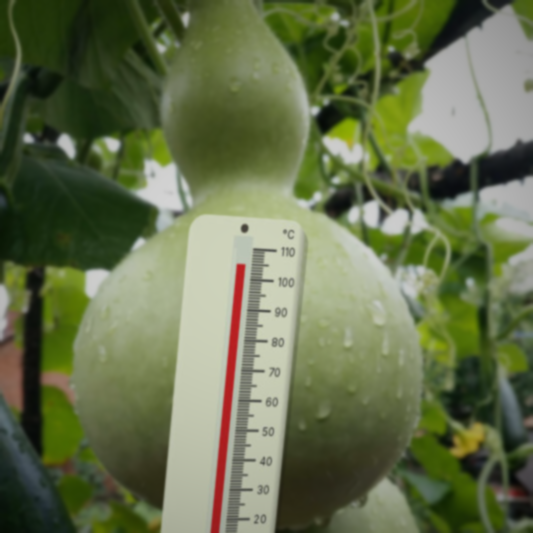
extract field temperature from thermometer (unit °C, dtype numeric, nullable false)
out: 105 °C
